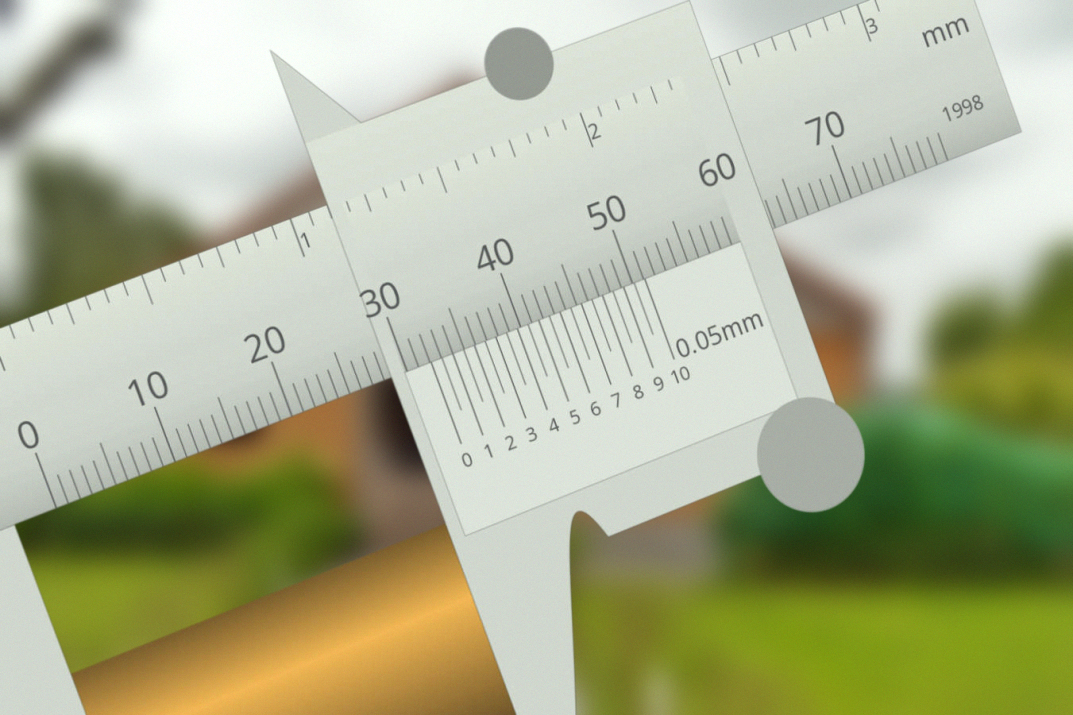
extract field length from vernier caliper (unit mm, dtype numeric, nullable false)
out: 32.1 mm
